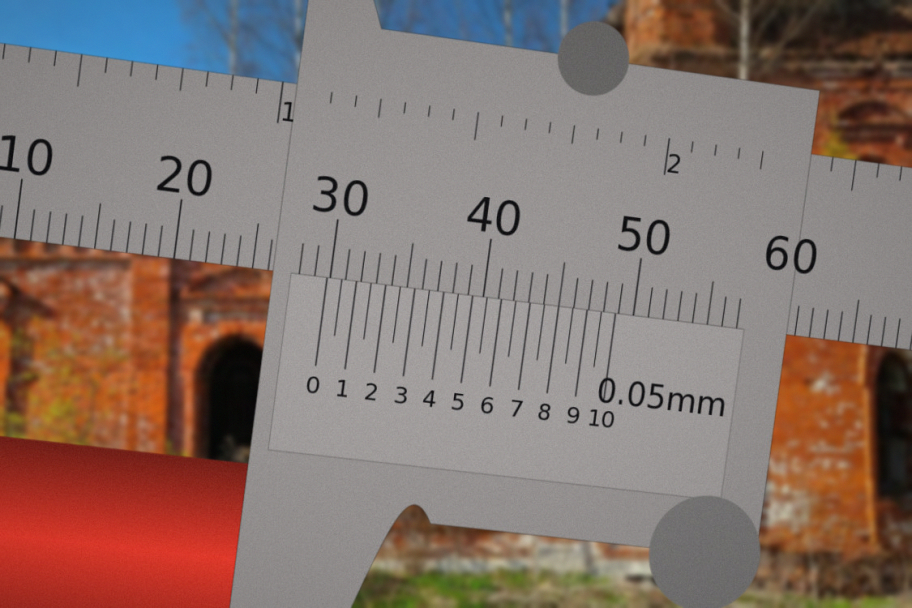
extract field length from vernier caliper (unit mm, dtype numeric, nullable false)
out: 29.8 mm
